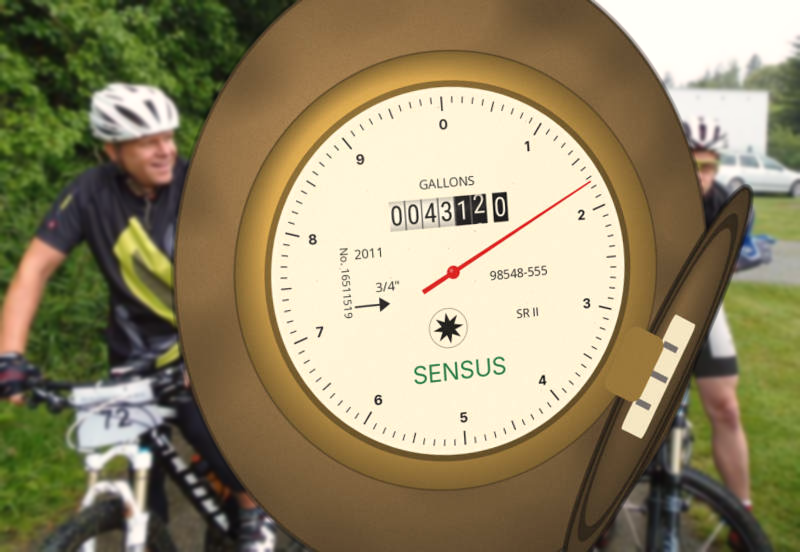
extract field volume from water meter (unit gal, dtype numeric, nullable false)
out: 43121.7 gal
